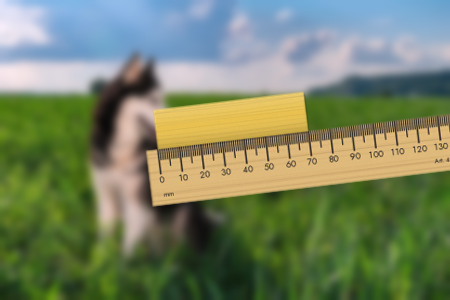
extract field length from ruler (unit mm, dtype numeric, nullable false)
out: 70 mm
